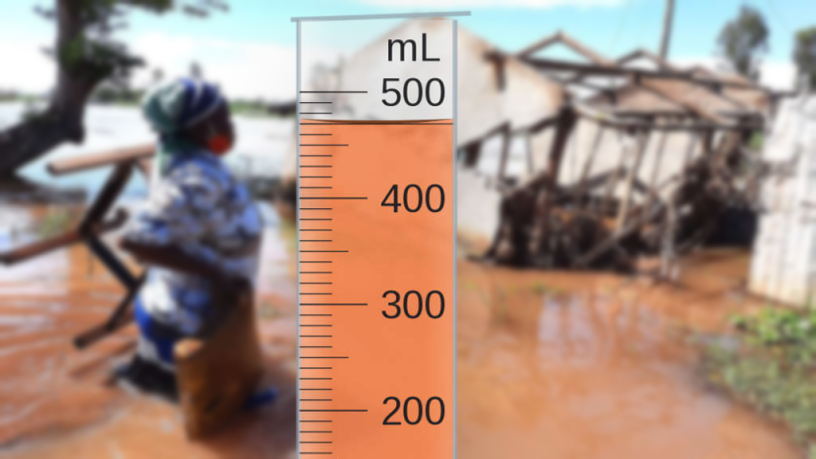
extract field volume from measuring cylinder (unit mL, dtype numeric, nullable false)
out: 470 mL
